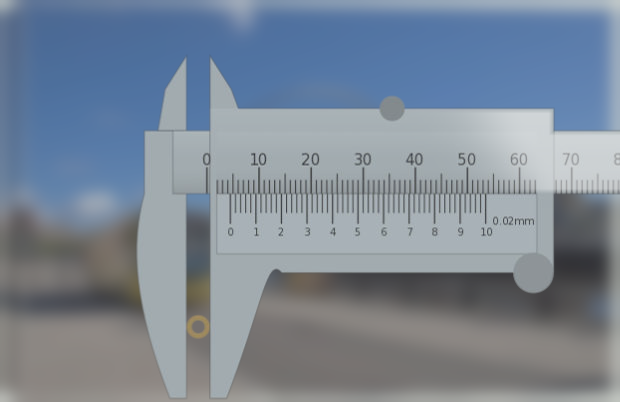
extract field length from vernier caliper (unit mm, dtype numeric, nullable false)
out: 4.5 mm
